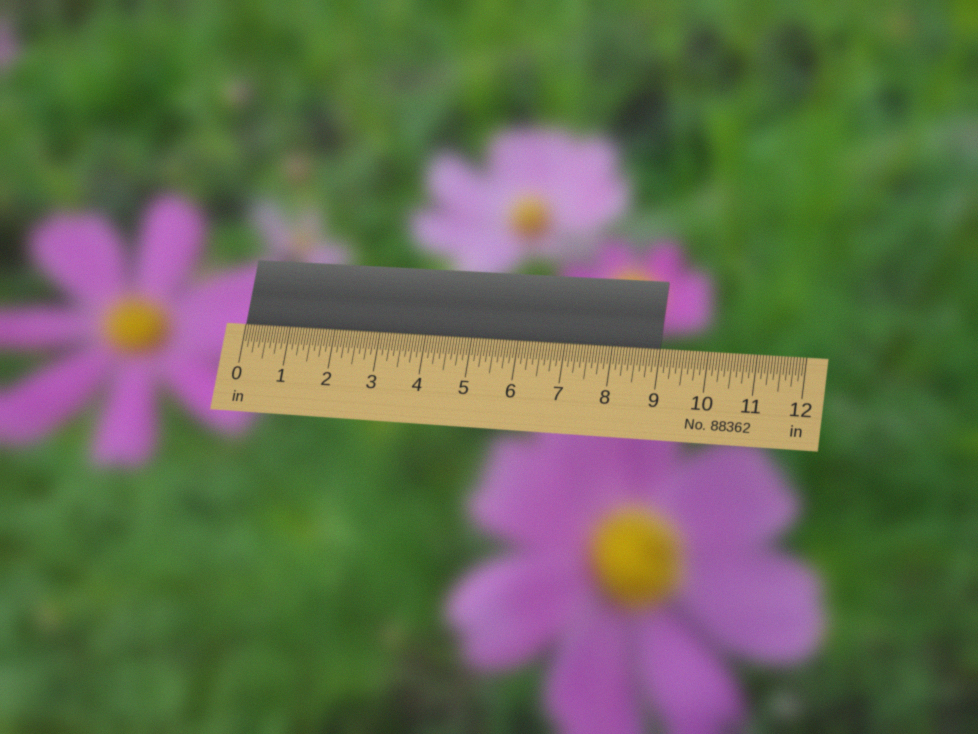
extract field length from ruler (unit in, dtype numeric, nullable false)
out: 9 in
